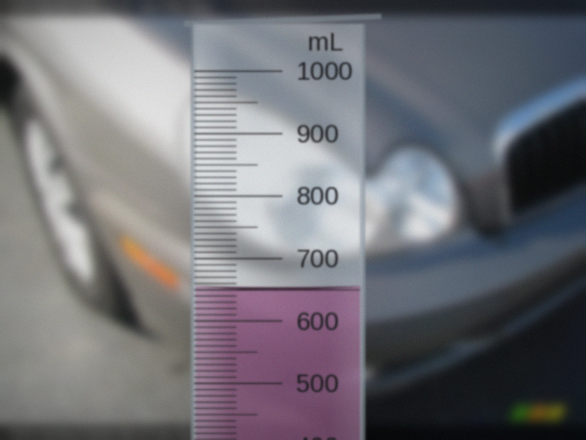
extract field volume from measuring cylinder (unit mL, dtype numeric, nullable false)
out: 650 mL
